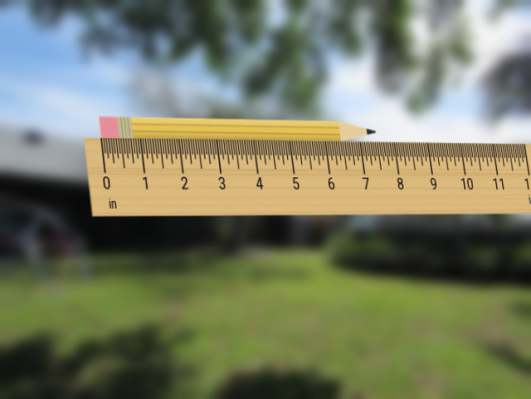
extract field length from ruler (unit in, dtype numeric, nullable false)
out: 7.5 in
